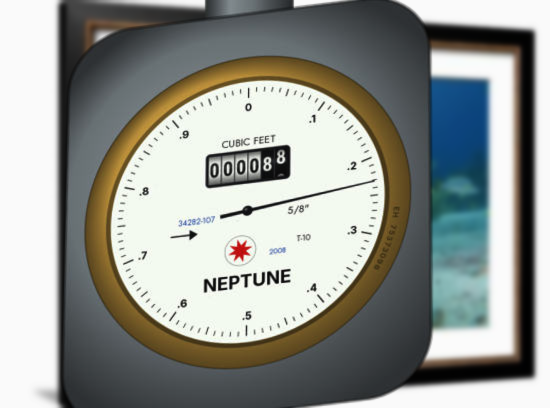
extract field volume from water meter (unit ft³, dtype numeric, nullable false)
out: 88.23 ft³
